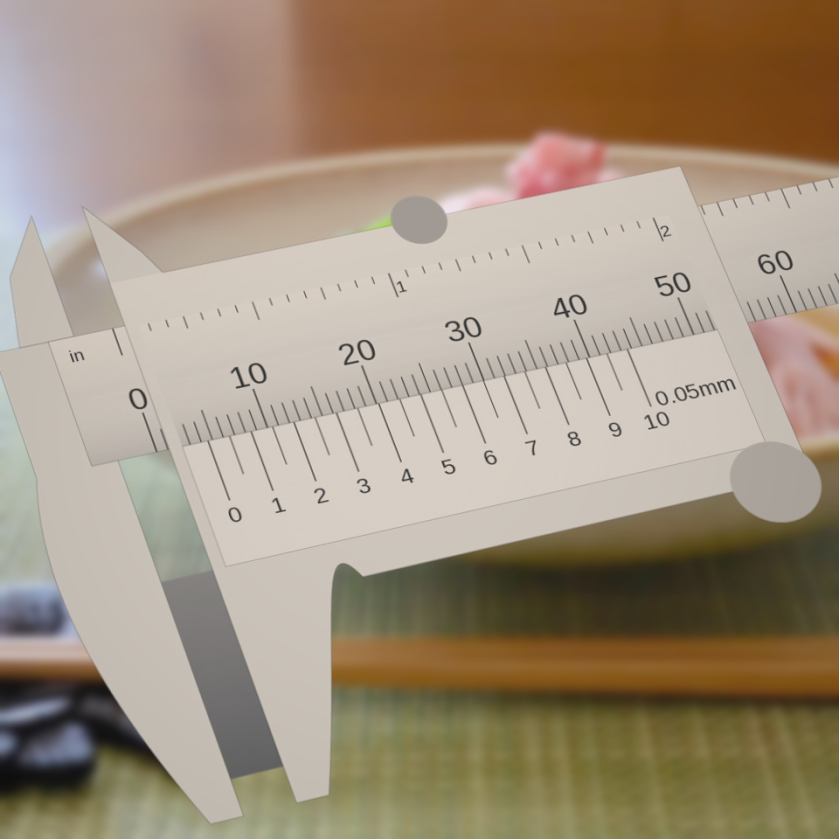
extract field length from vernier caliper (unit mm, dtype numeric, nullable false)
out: 4.6 mm
